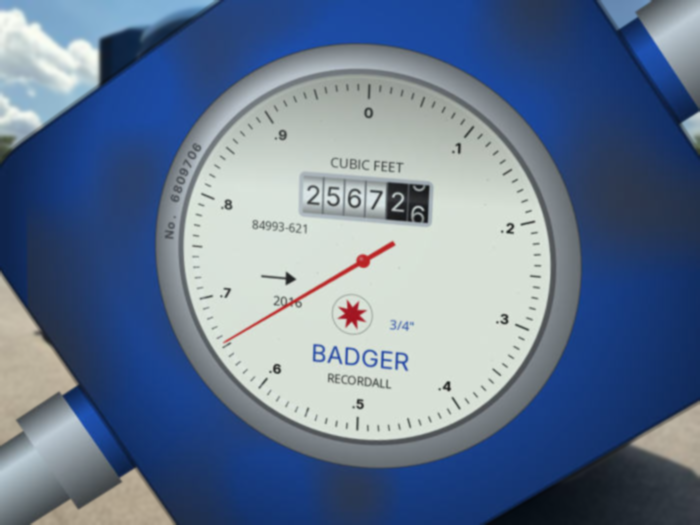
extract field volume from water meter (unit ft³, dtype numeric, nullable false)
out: 256725.65 ft³
